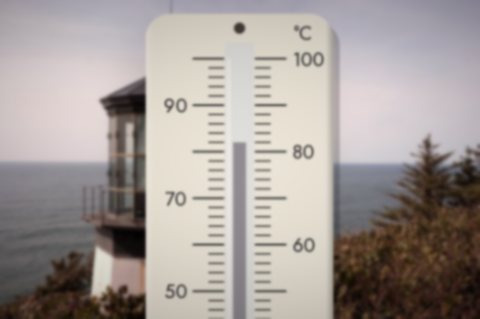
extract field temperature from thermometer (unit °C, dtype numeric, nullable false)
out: 82 °C
